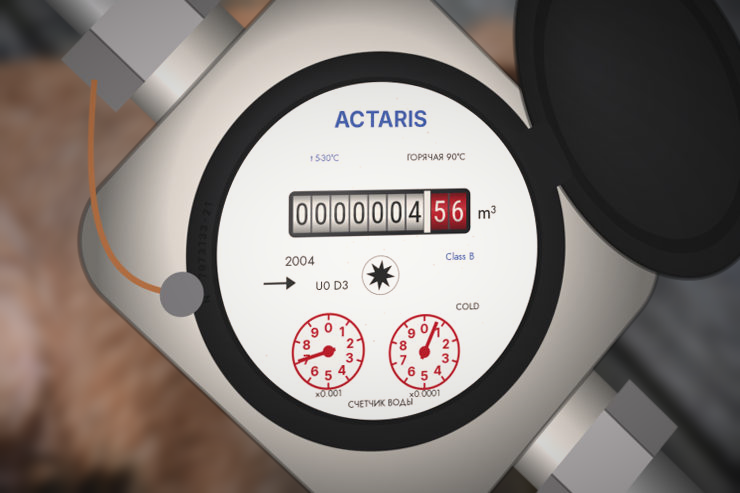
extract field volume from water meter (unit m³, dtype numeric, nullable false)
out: 4.5670 m³
